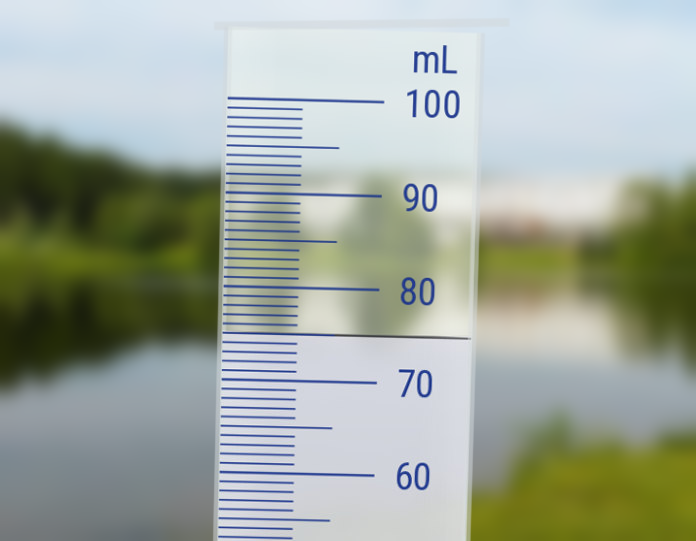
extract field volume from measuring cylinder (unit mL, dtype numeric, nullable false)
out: 75 mL
